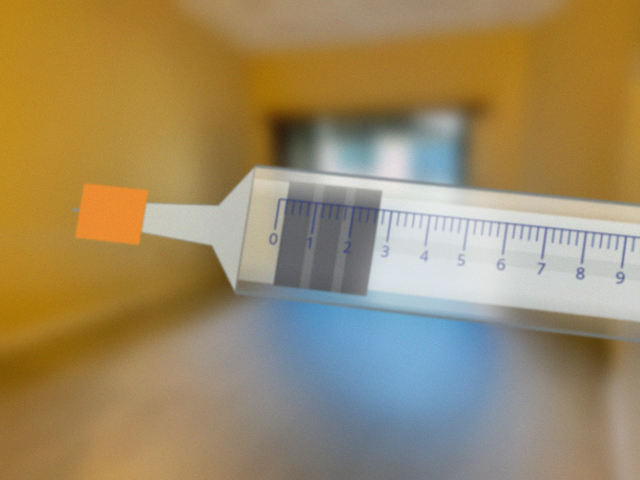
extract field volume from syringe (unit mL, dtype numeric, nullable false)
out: 0.2 mL
